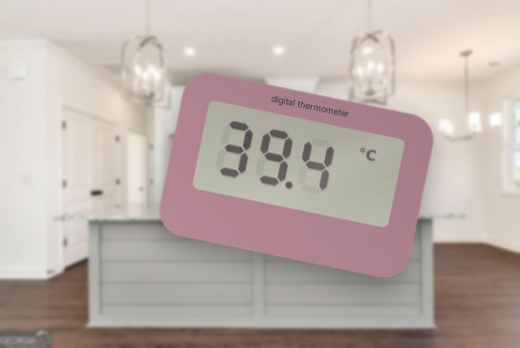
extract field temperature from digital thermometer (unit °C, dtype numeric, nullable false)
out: 39.4 °C
